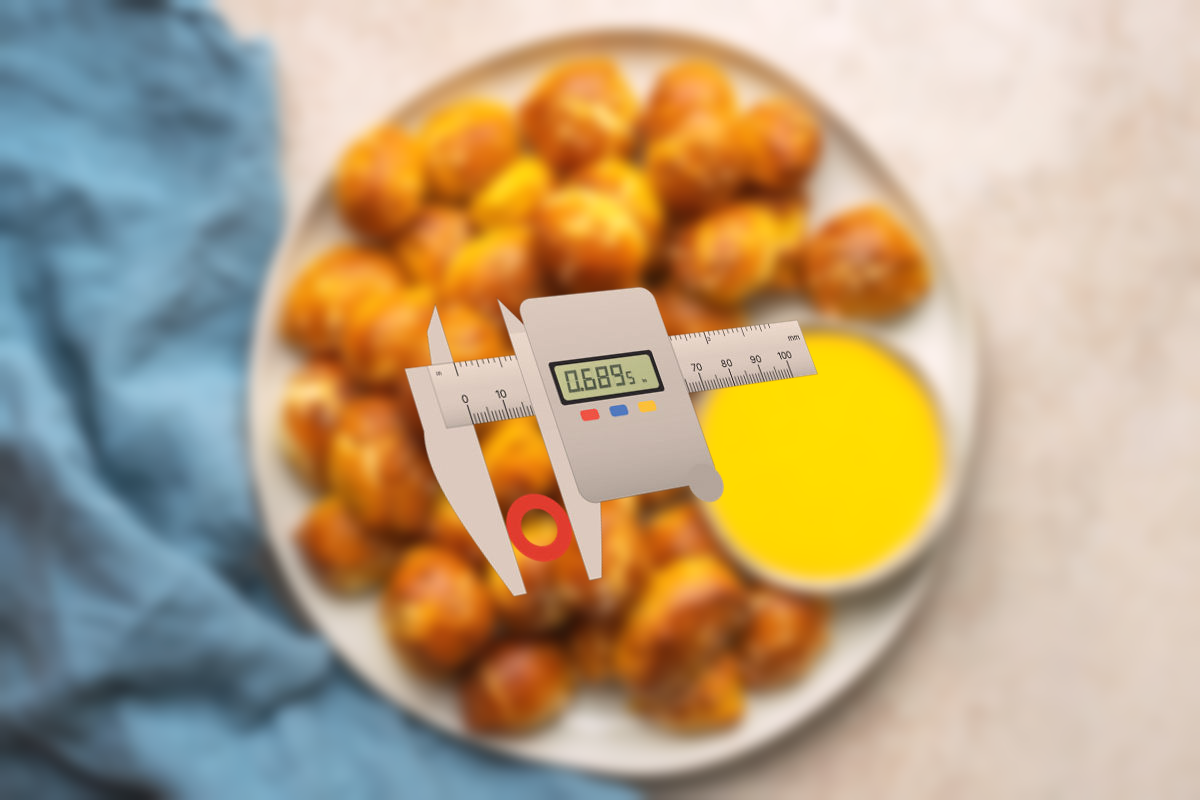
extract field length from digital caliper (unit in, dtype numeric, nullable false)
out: 0.6895 in
